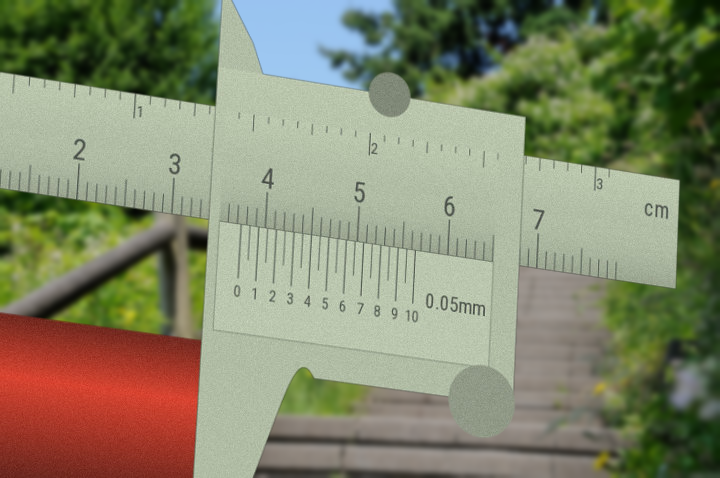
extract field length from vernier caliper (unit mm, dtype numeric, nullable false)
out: 37.4 mm
